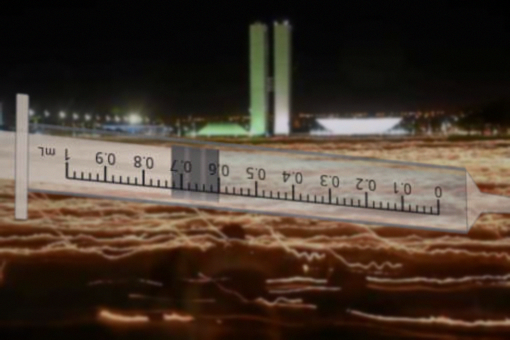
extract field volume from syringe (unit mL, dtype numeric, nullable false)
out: 0.6 mL
